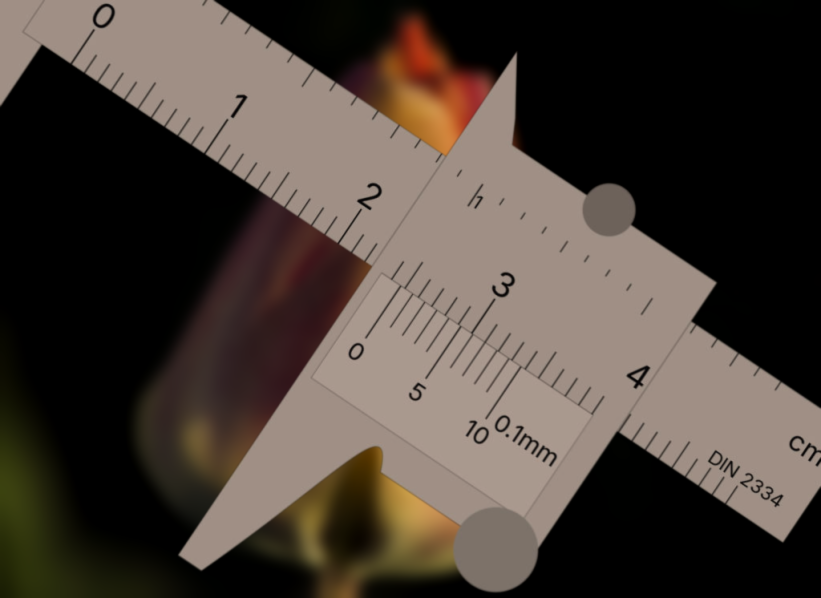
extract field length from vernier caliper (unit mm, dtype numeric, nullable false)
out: 24.7 mm
